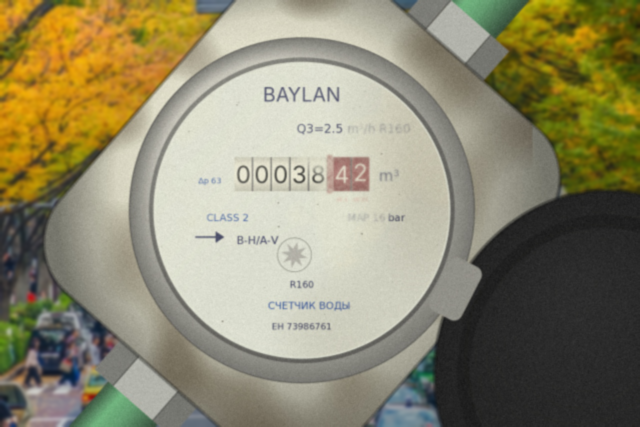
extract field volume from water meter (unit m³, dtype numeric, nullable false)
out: 38.42 m³
